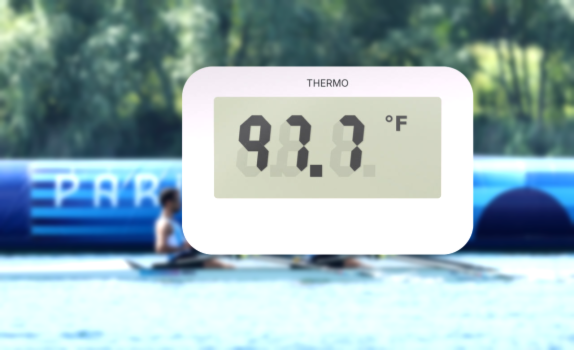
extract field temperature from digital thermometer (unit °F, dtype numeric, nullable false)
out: 97.7 °F
